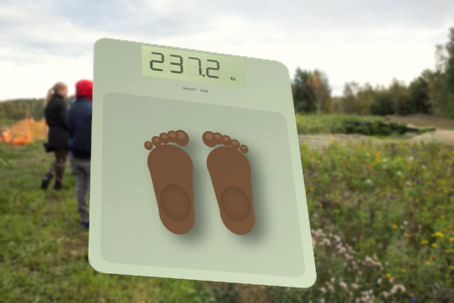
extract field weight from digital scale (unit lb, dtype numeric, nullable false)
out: 237.2 lb
